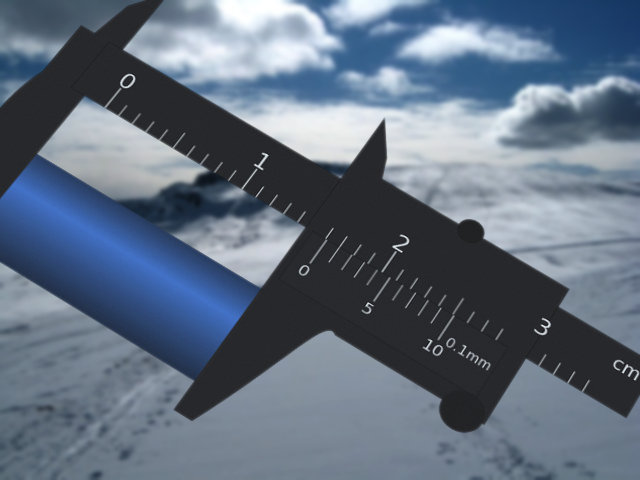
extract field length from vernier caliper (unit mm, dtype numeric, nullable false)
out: 16.1 mm
